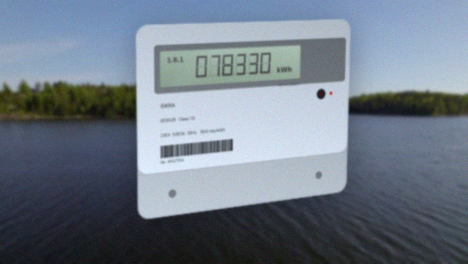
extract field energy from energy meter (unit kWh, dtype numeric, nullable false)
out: 78330 kWh
